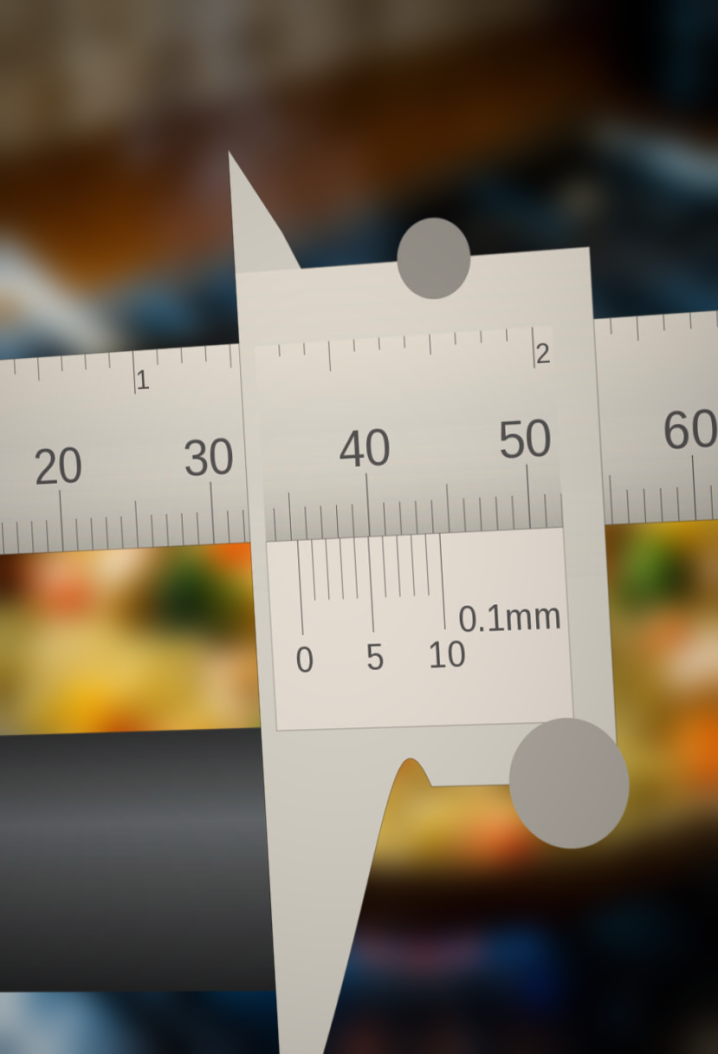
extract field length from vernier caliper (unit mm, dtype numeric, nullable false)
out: 35.4 mm
